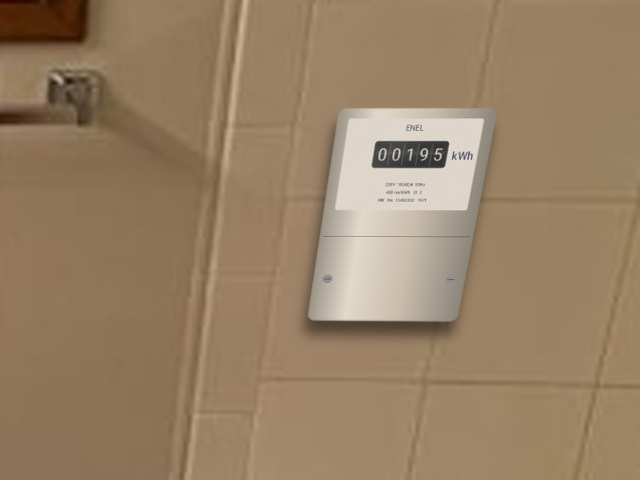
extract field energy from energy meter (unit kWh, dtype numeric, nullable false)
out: 195 kWh
